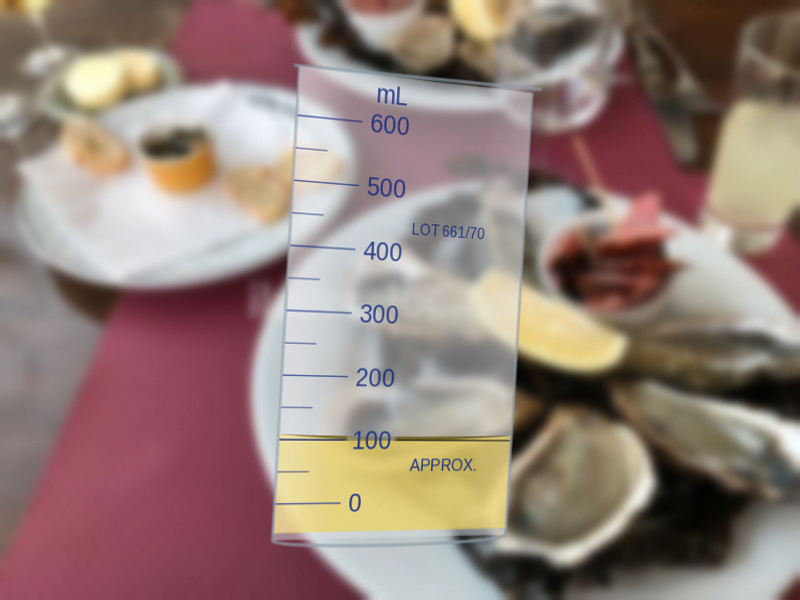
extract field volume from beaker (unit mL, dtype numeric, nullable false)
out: 100 mL
